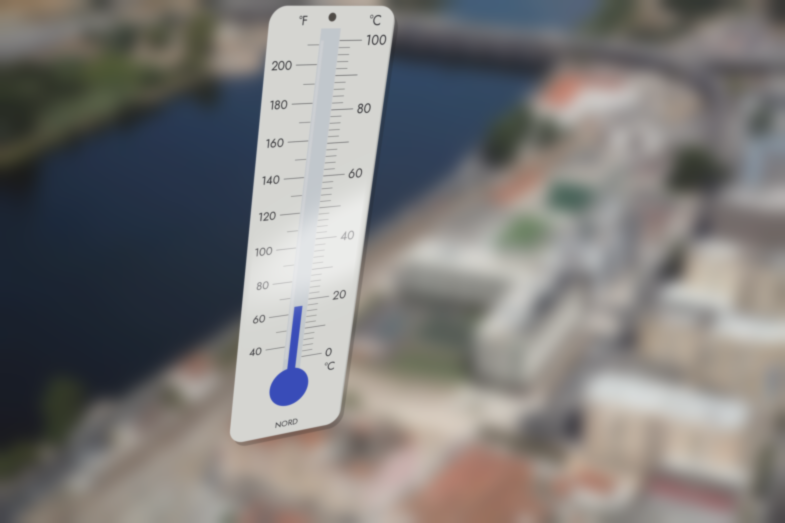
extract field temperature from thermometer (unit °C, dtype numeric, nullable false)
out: 18 °C
